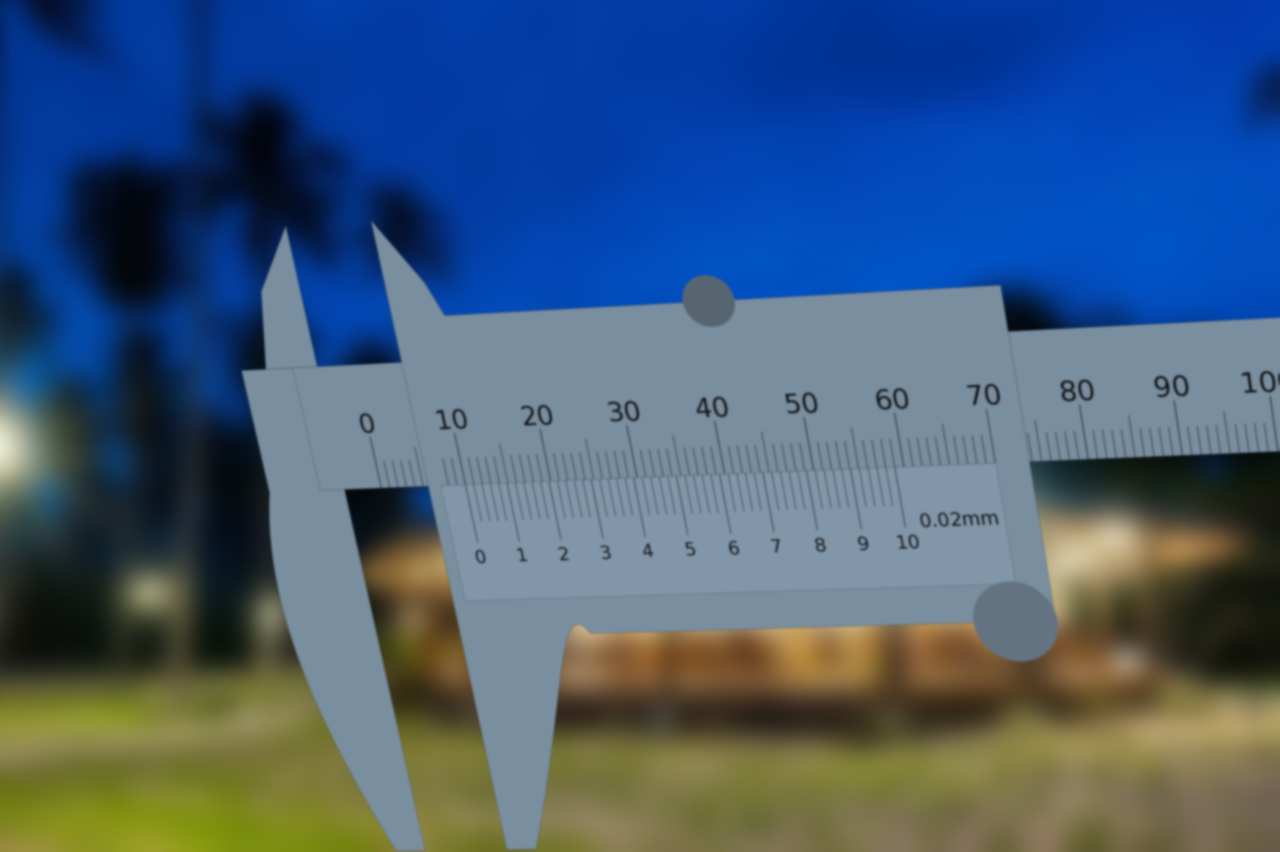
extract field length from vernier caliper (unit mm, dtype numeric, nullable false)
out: 10.0 mm
